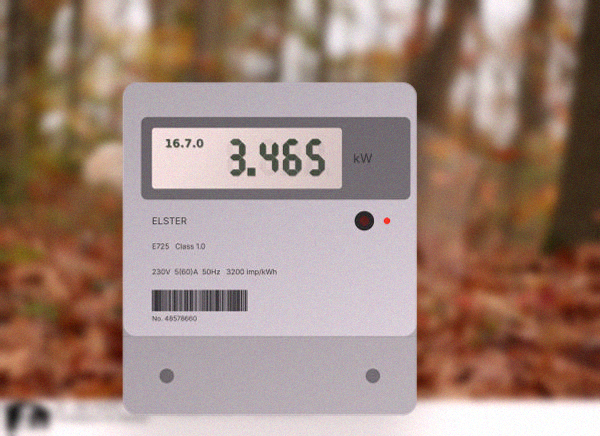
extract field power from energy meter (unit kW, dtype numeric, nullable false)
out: 3.465 kW
